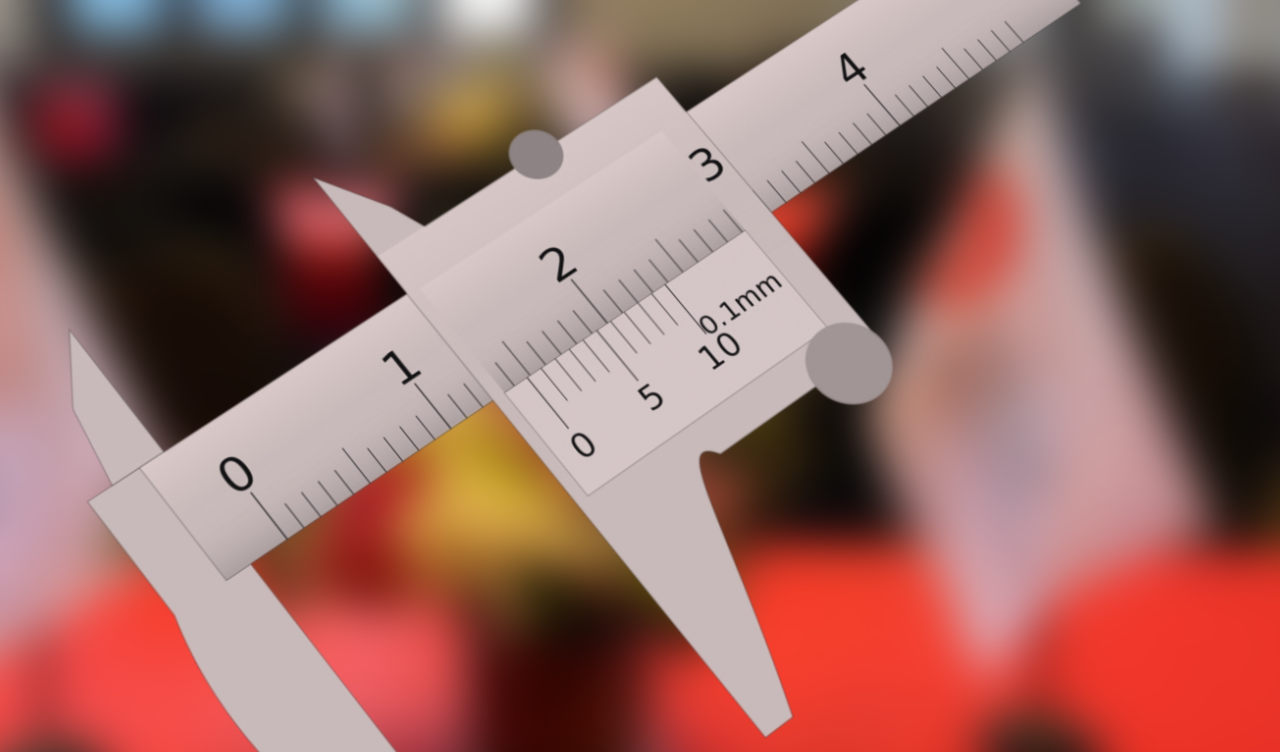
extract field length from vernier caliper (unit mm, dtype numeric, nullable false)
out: 14.8 mm
